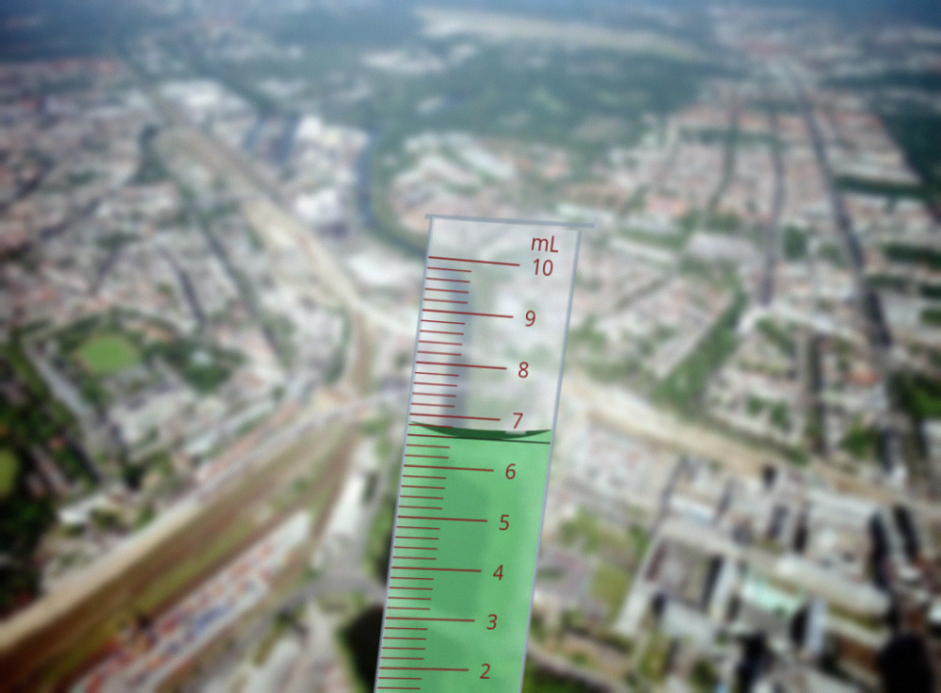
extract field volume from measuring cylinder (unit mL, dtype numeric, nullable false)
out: 6.6 mL
